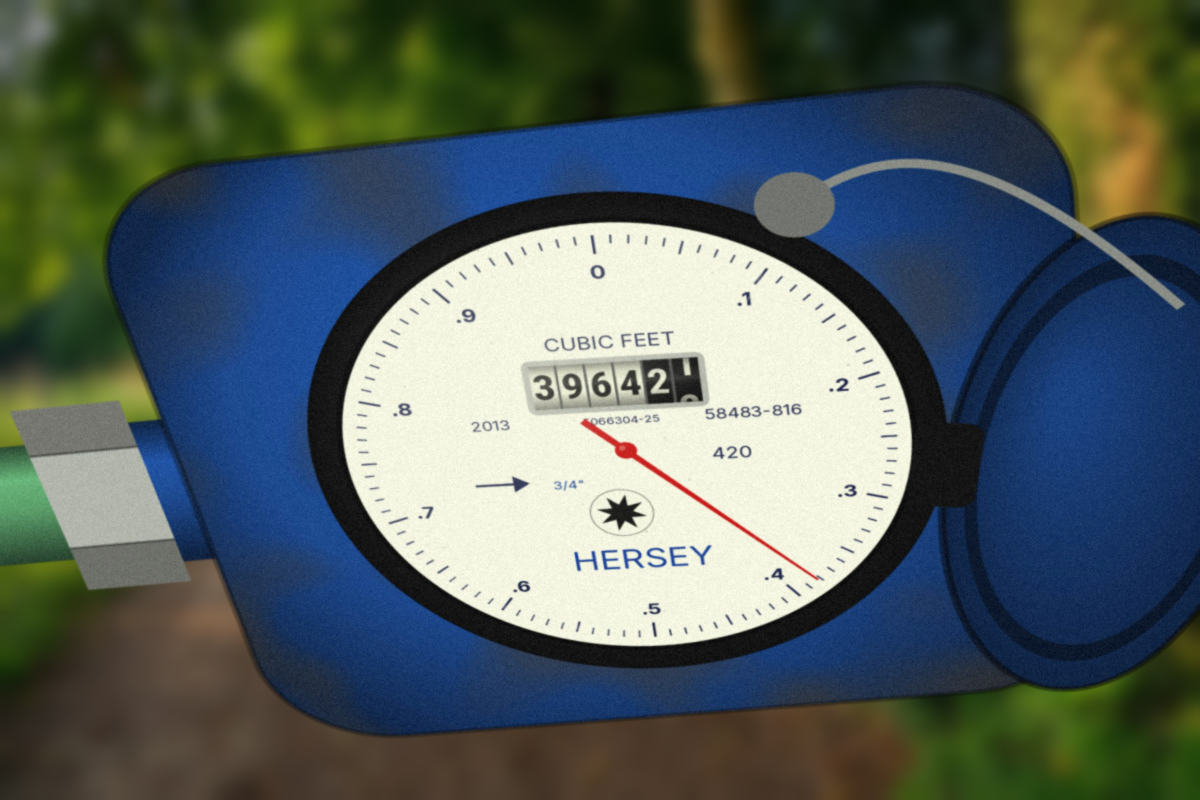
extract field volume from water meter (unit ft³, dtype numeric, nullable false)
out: 396421.38 ft³
